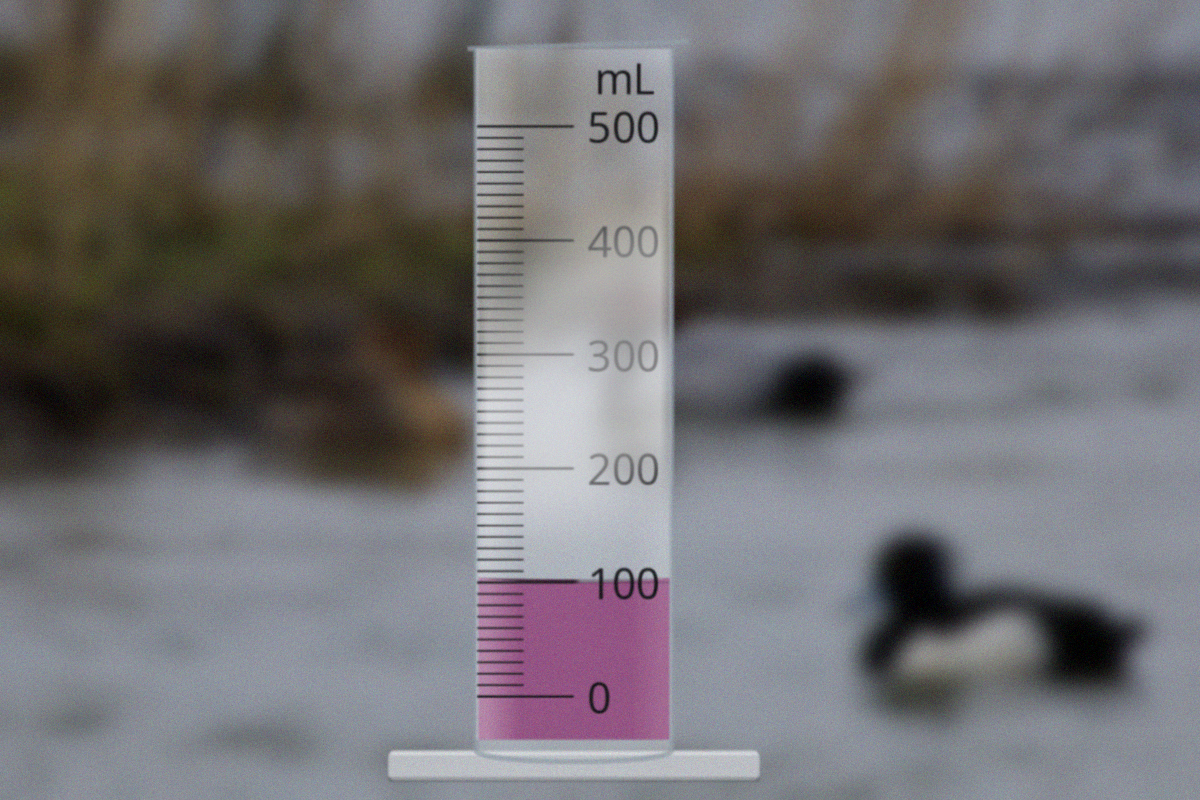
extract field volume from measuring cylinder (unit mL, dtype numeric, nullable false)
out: 100 mL
